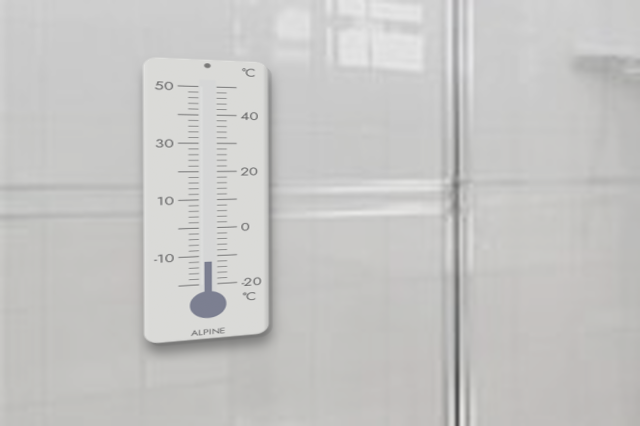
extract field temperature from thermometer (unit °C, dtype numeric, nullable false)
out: -12 °C
